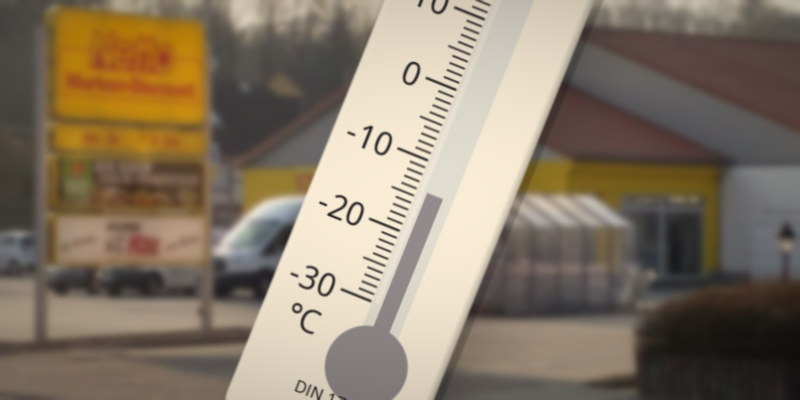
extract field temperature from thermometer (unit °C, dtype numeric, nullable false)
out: -14 °C
